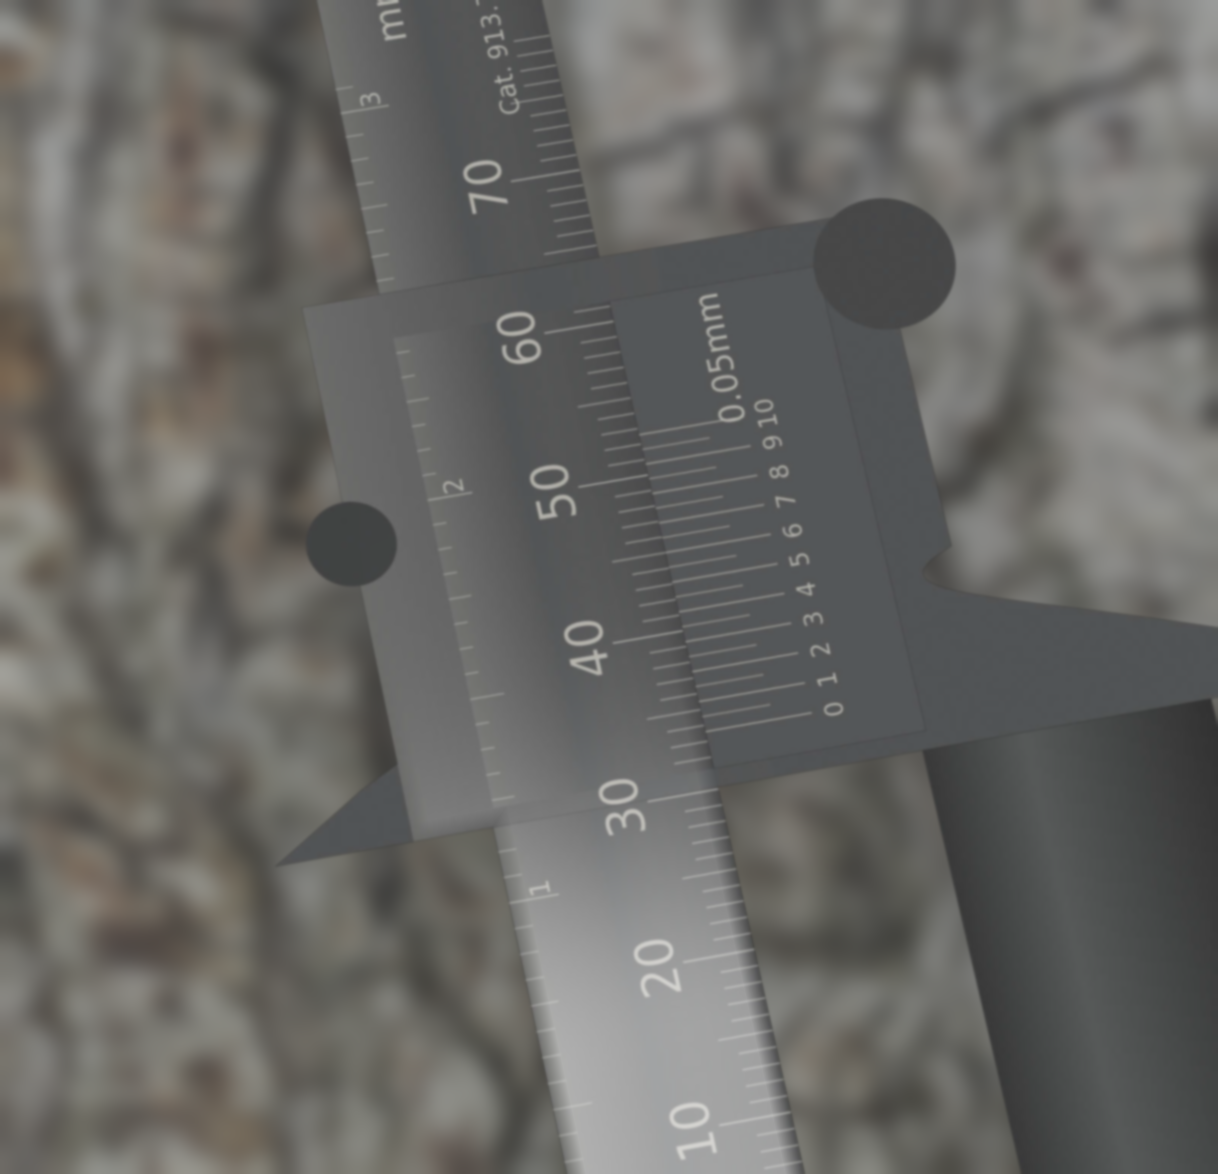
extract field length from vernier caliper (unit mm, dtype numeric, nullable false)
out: 33.6 mm
